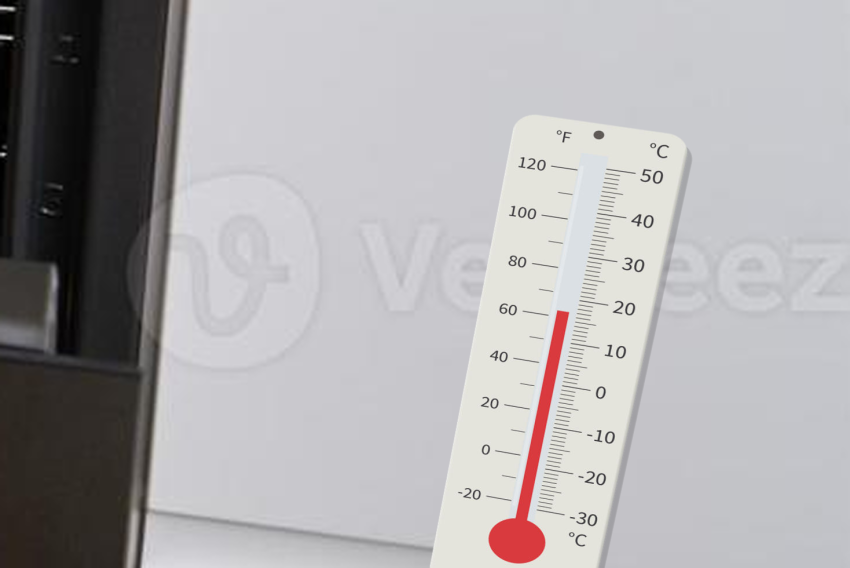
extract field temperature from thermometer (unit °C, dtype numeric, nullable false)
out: 17 °C
